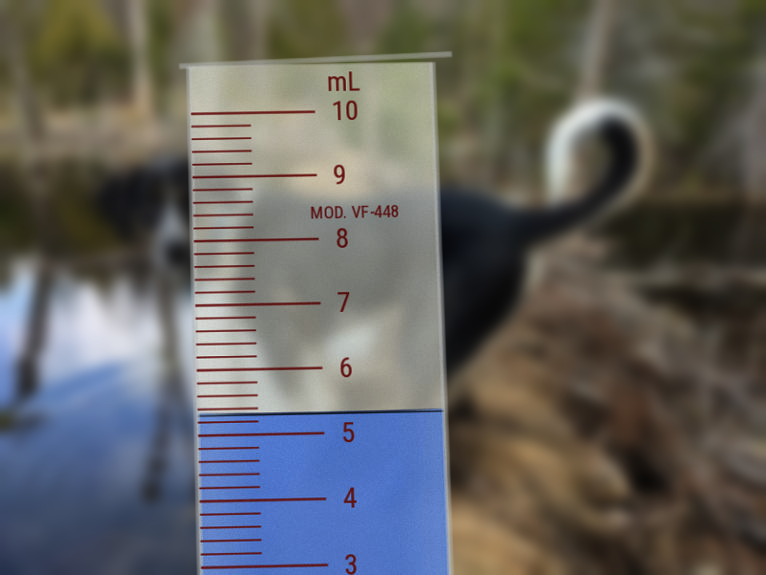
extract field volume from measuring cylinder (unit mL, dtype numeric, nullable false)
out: 5.3 mL
